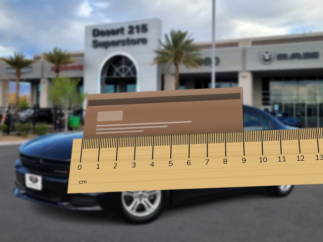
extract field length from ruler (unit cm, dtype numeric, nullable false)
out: 9 cm
